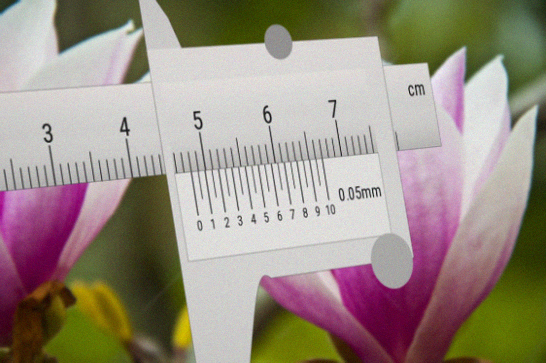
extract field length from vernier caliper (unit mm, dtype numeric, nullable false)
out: 48.0 mm
